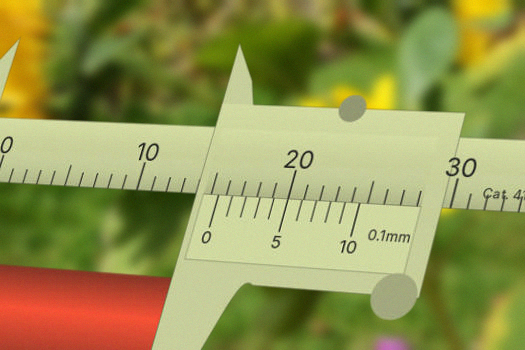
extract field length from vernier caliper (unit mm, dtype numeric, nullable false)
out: 15.5 mm
